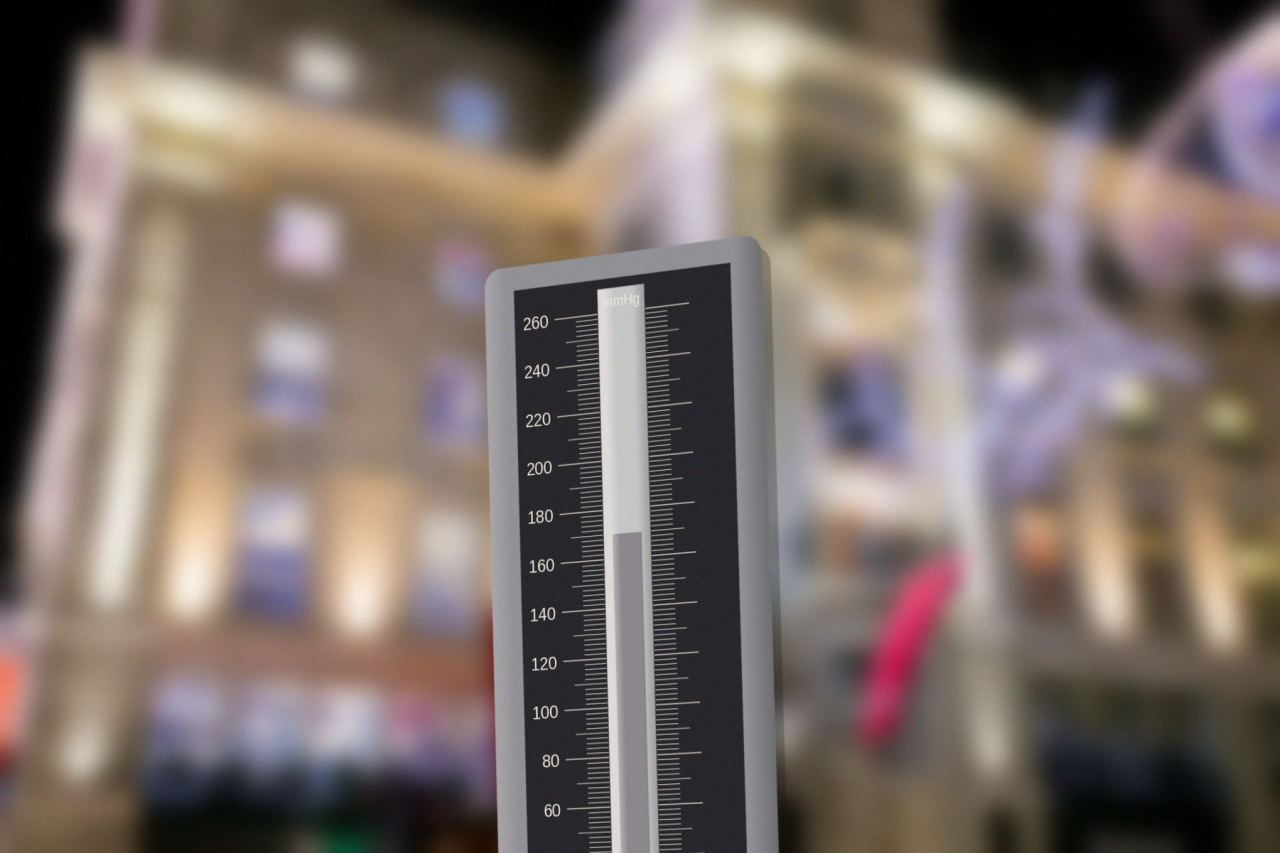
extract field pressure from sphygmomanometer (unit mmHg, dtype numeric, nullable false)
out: 170 mmHg
